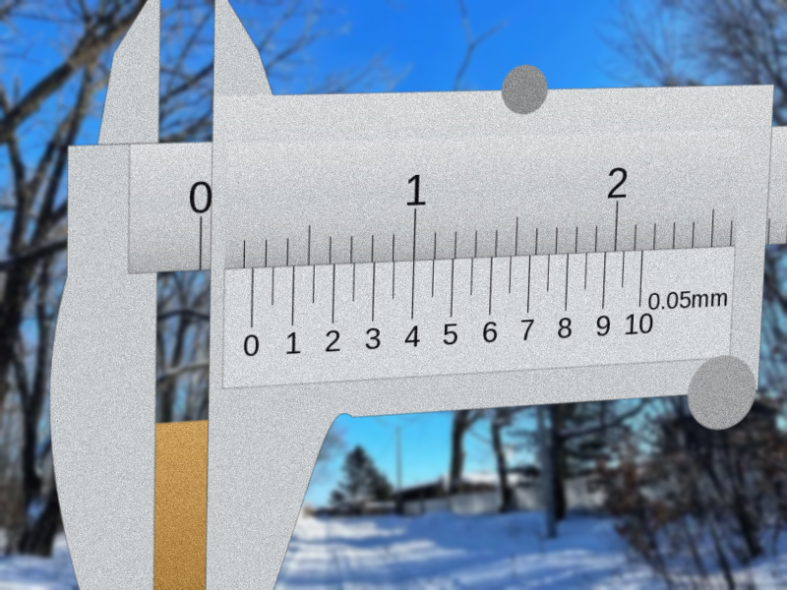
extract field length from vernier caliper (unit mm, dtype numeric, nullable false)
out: 2.4 mm
